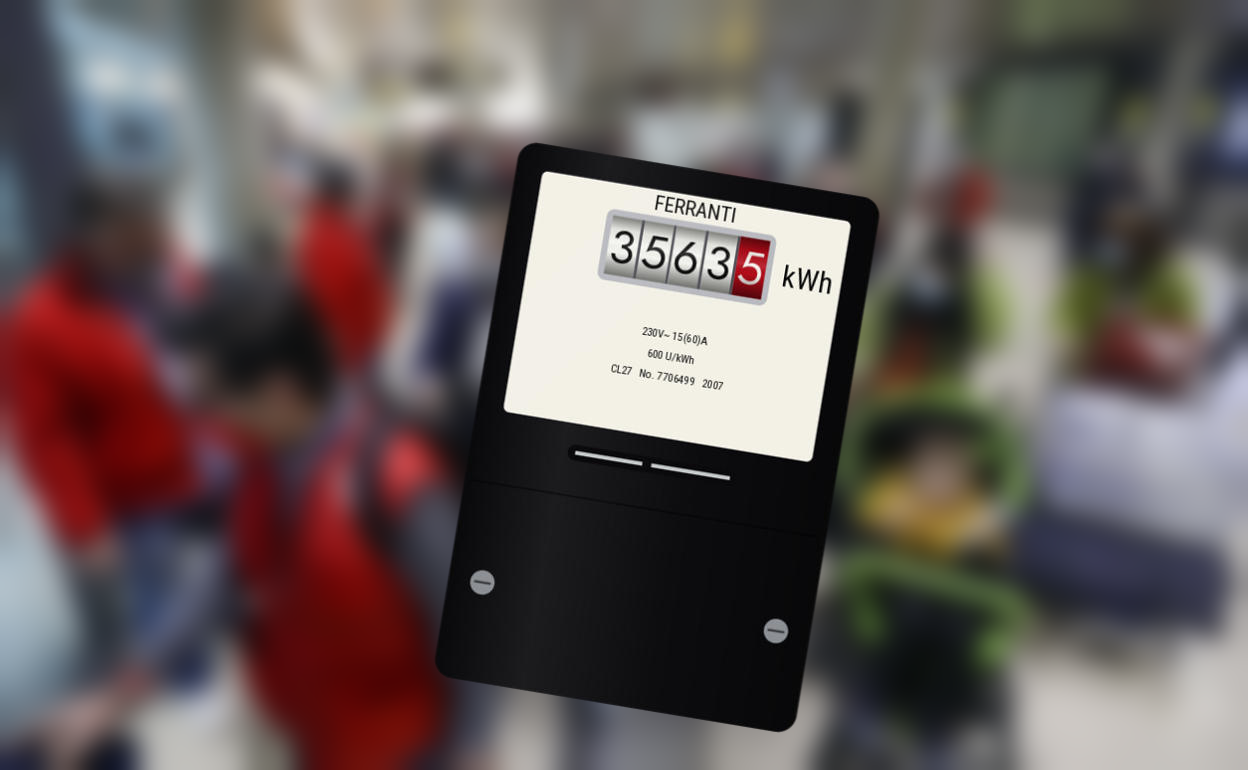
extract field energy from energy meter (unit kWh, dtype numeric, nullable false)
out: 3563.5 kWh
